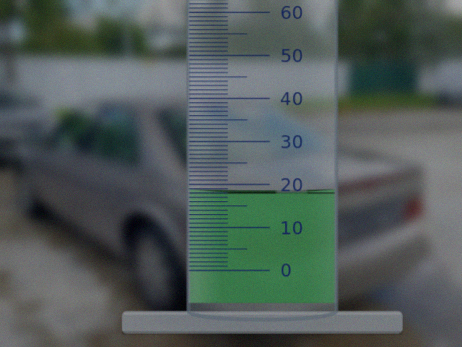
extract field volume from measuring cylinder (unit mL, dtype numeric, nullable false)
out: 18 mL
